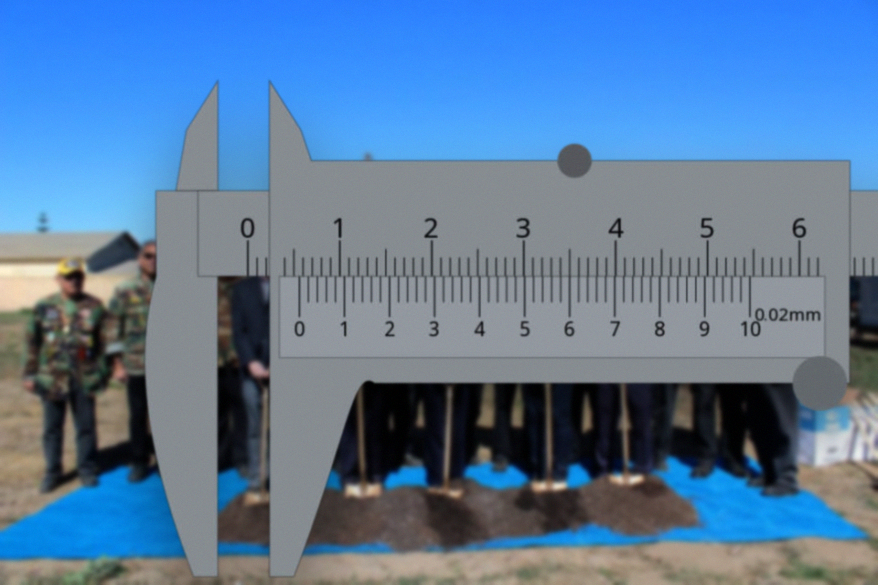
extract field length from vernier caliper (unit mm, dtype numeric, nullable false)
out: 5.6 mm
